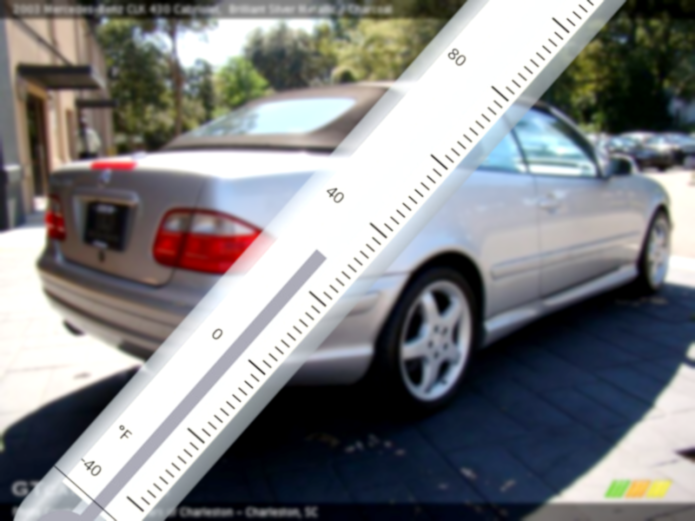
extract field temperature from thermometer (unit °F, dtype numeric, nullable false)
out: 28 °F
